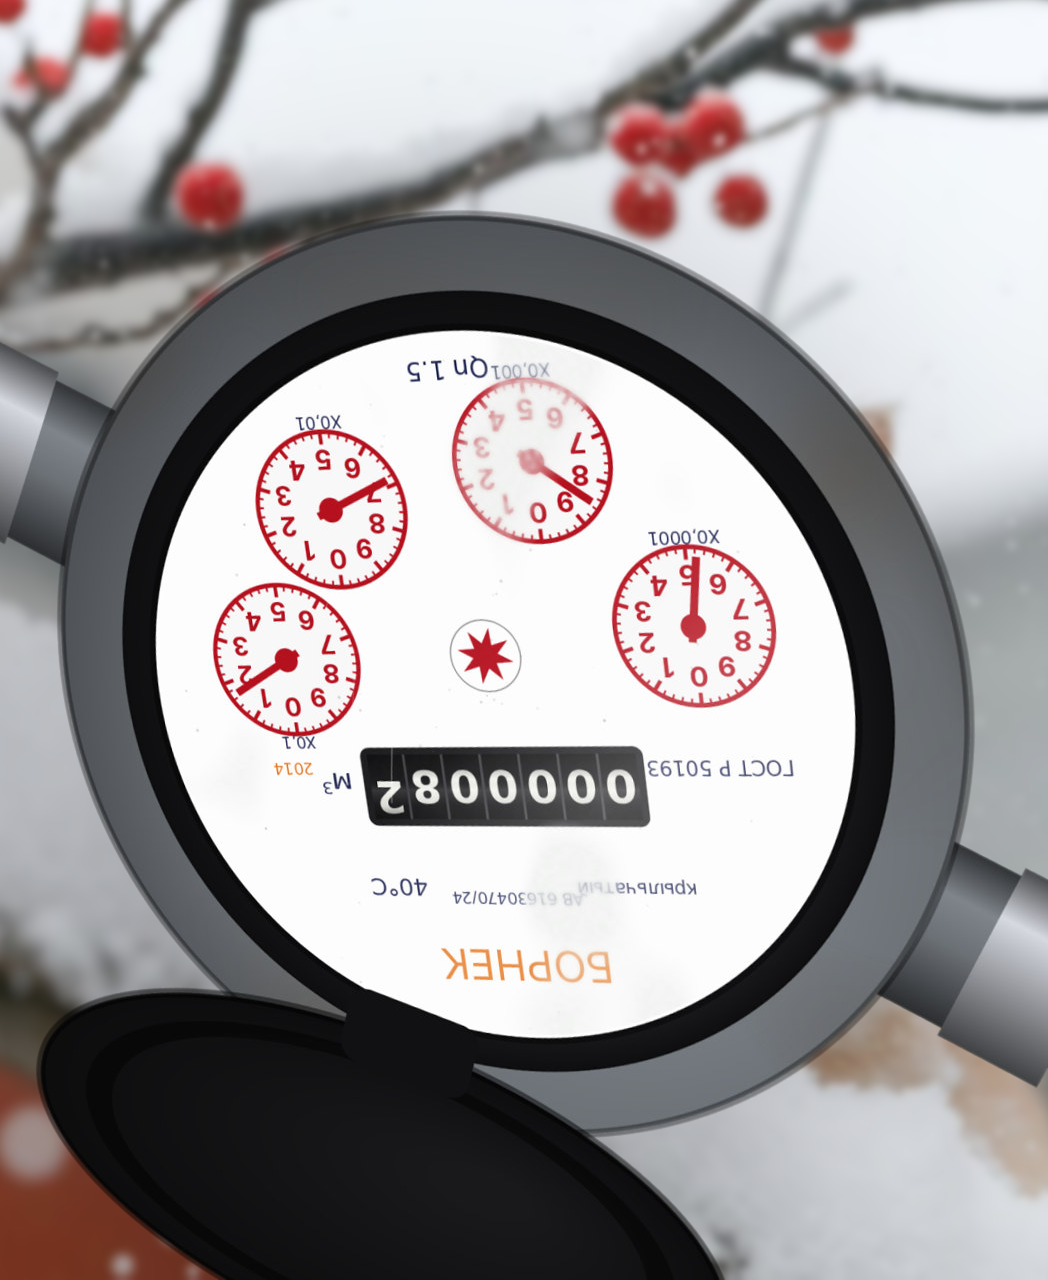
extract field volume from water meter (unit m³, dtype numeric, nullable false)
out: 82.1685 m³
